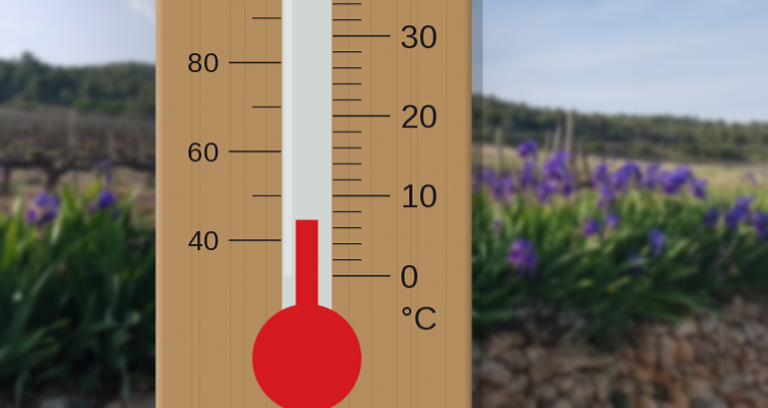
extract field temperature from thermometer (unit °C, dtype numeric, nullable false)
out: 7 °C
